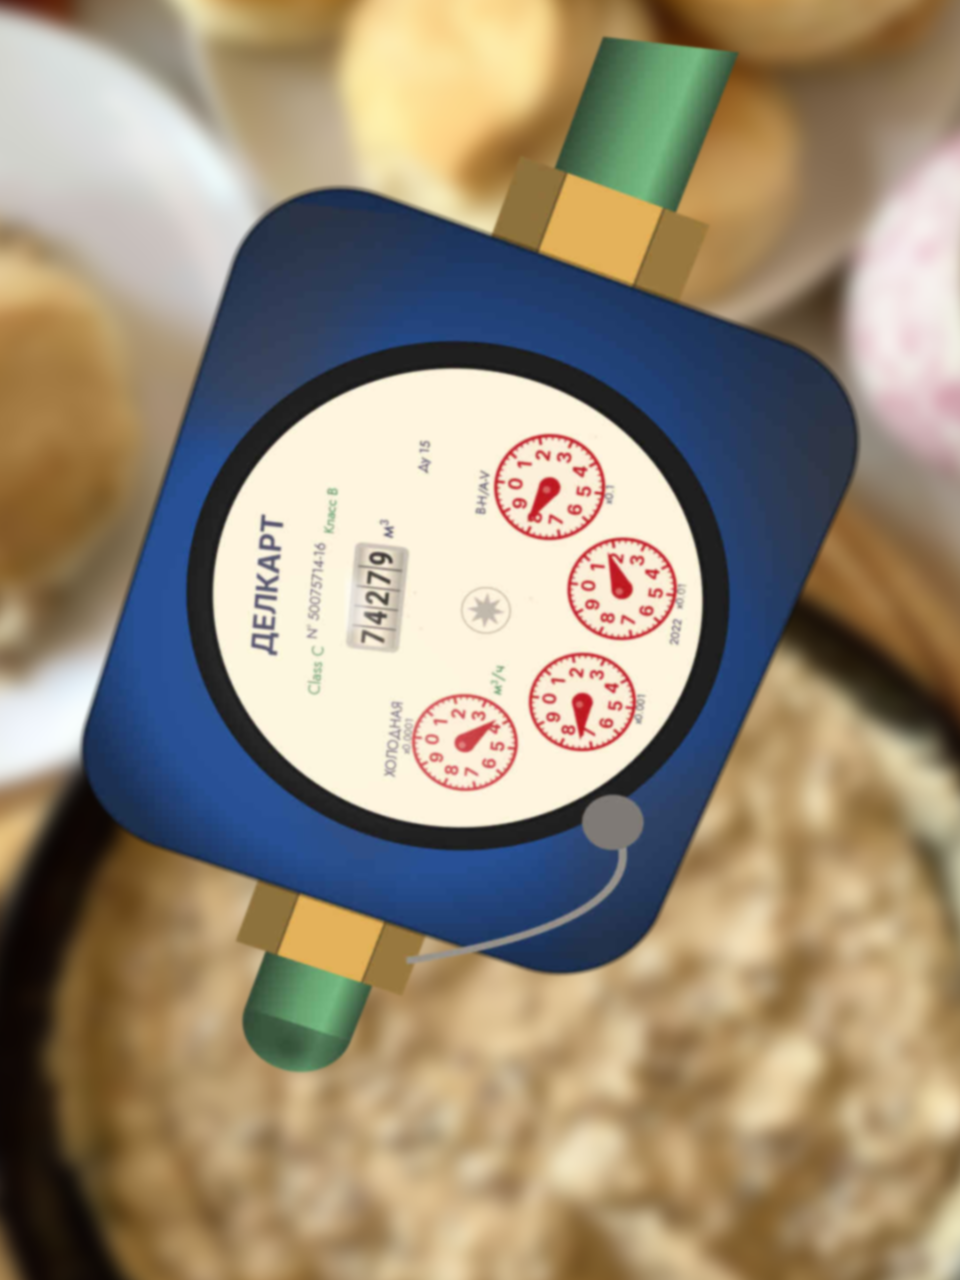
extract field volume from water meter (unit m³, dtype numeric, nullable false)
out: 74279.8173 m³
